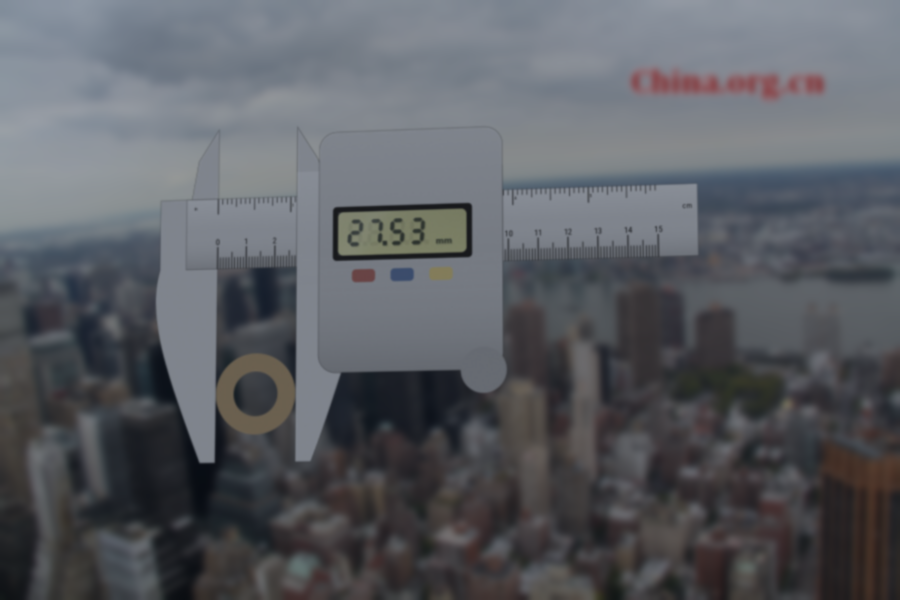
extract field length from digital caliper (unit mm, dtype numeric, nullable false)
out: 27.53 mm
